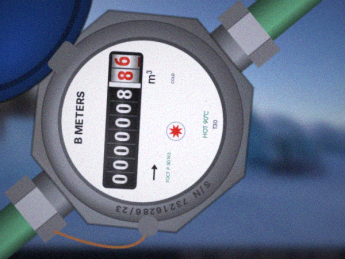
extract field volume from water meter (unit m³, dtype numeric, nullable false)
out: 8.86 m³
